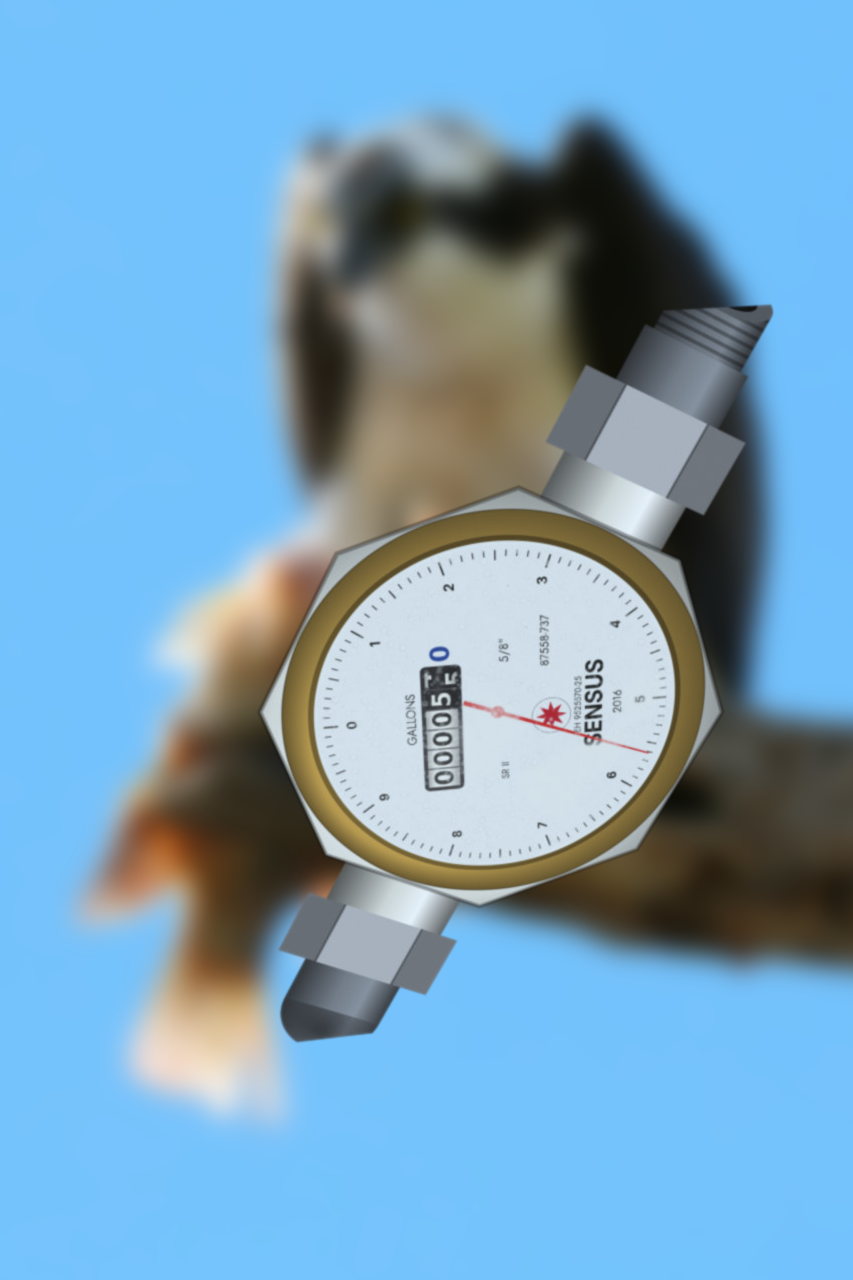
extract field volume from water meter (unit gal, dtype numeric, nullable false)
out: 545.6 gal
